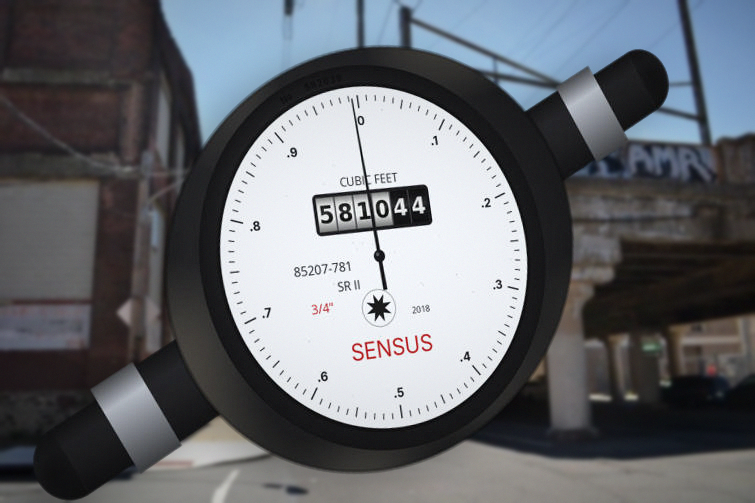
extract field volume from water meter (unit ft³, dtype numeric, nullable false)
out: 581043.99 ft³
